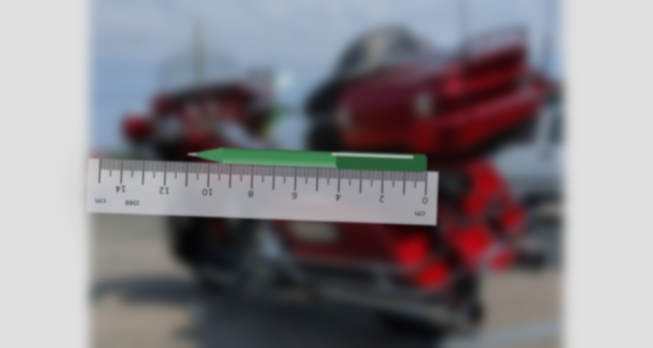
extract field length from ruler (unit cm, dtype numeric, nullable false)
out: 11 cm
